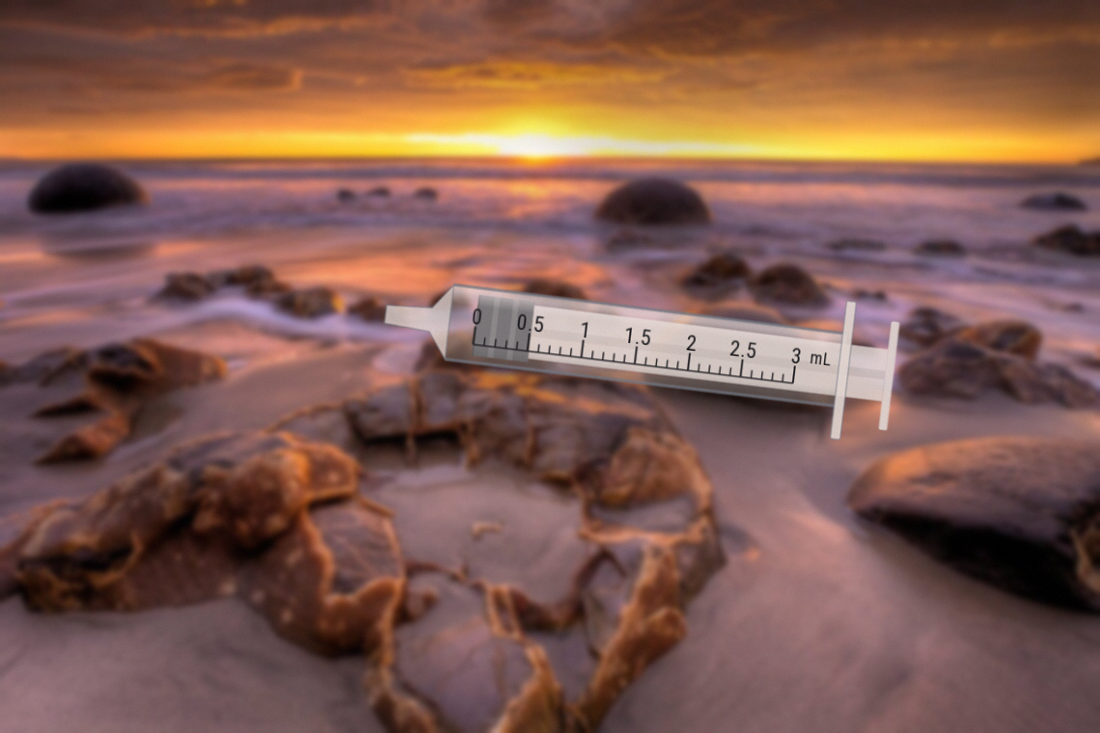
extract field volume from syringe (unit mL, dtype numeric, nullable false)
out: 0 mL
